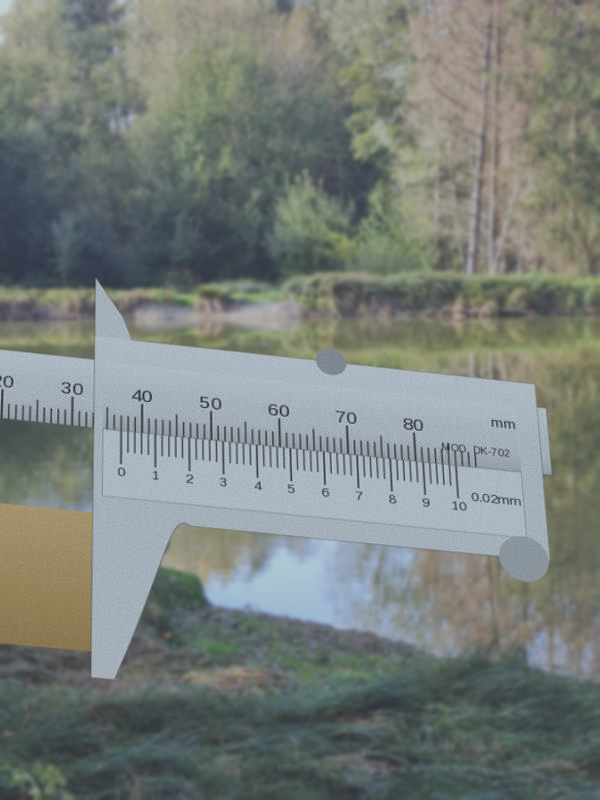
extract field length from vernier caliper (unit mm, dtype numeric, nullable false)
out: 37.0 mm
